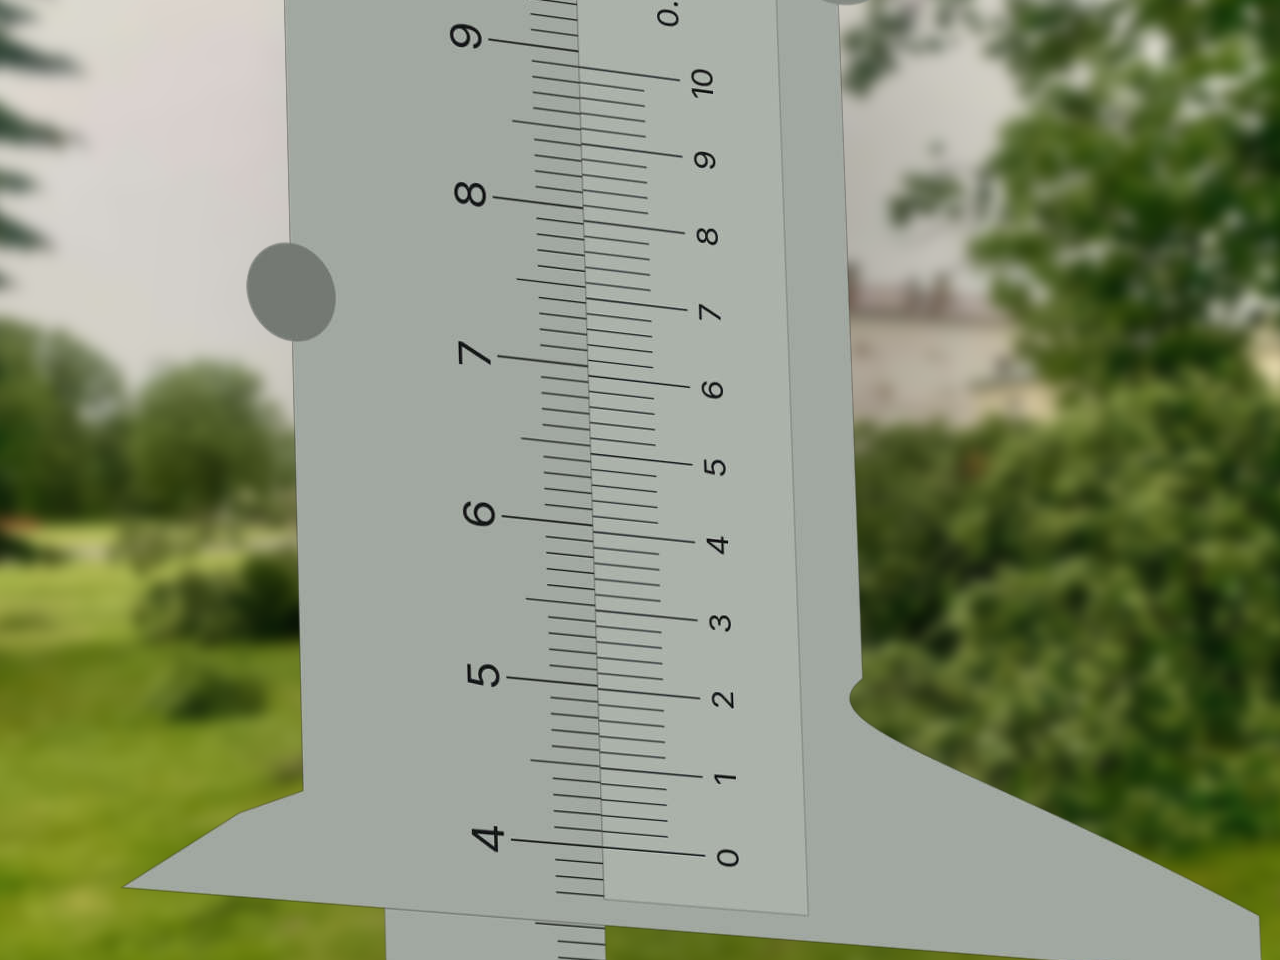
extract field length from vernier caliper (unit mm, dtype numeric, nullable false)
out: 40.0 mm
